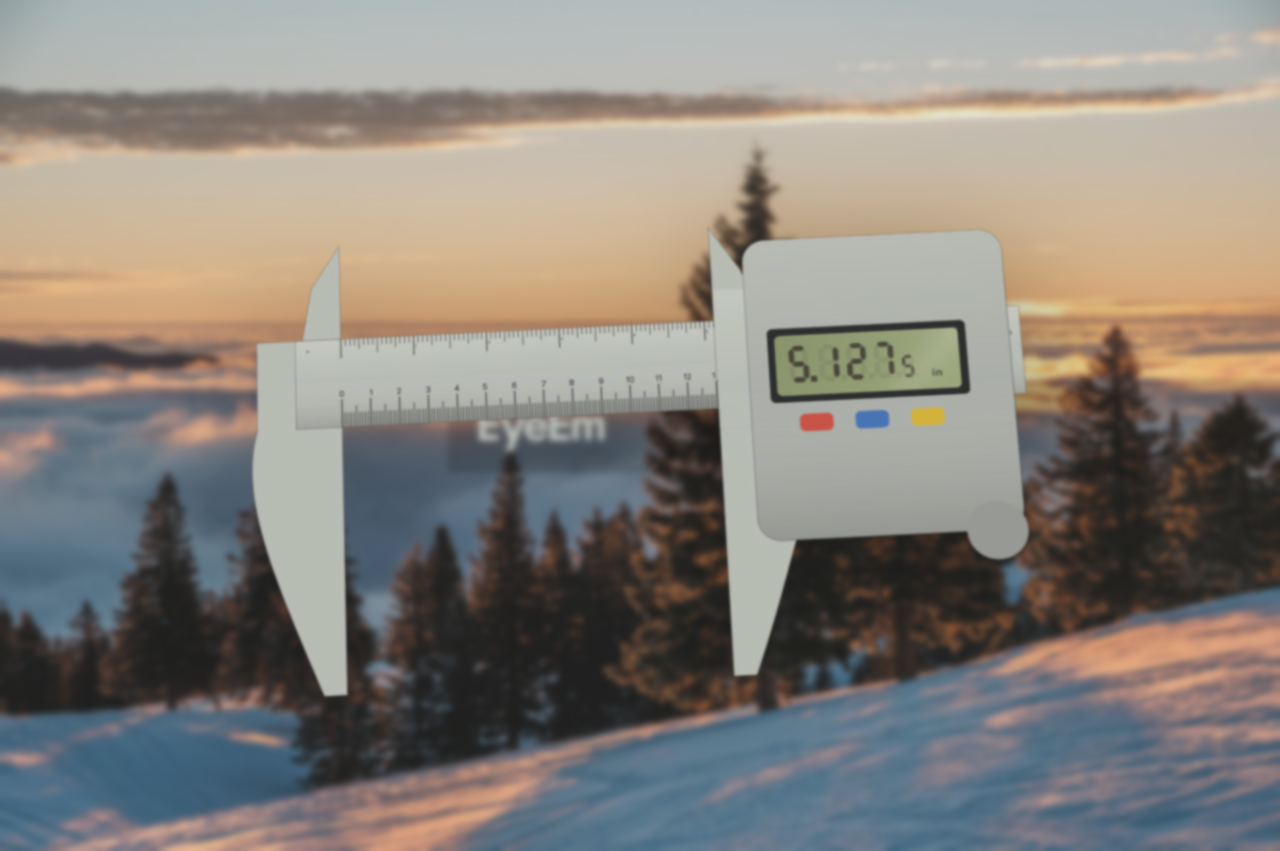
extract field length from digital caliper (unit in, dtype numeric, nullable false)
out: 5.1275 in
